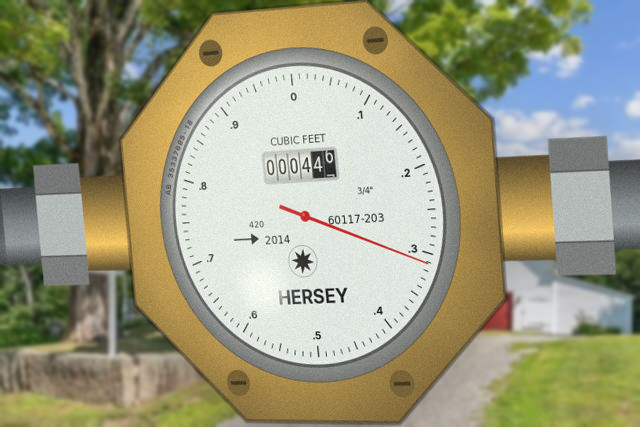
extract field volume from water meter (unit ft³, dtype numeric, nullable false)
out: 446.31 ft³
